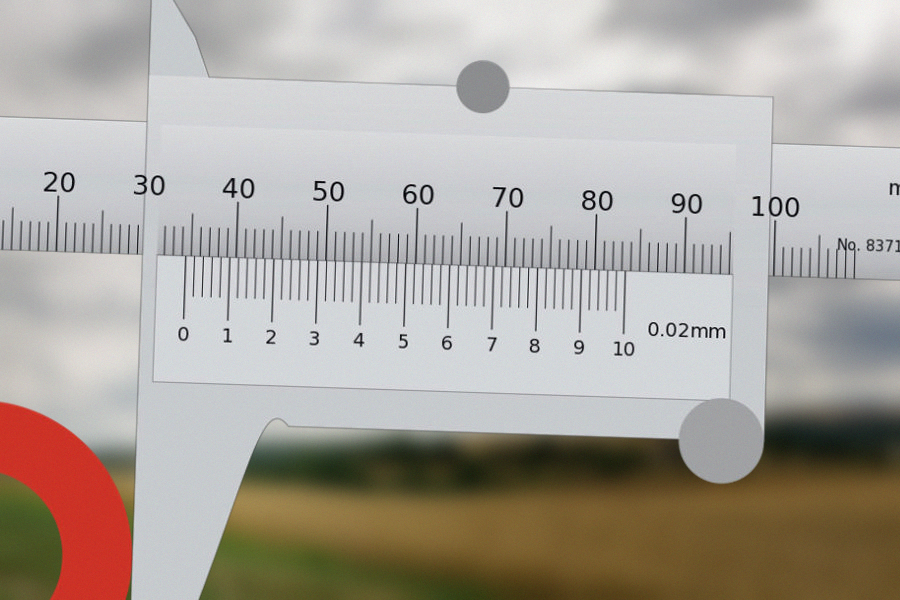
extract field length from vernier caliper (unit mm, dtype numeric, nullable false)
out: 34.4 mm
